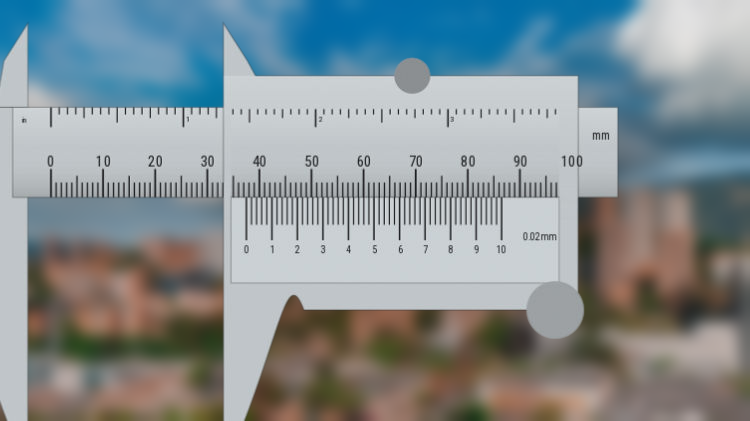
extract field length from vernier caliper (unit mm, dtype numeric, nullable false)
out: 37.5 mm
